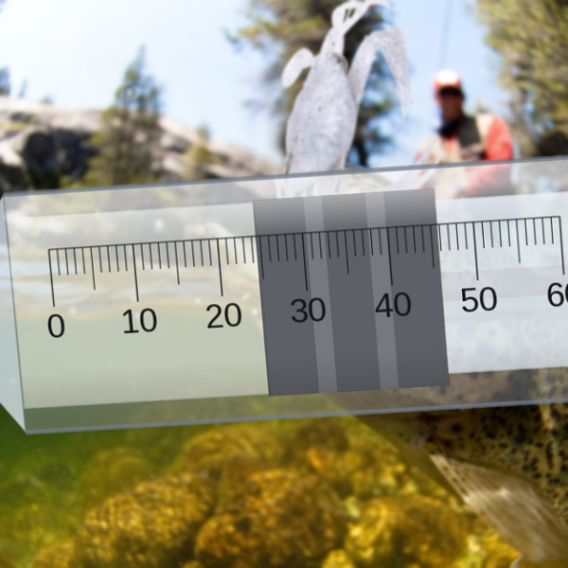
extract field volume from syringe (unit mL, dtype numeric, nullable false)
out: 24.5 mL
